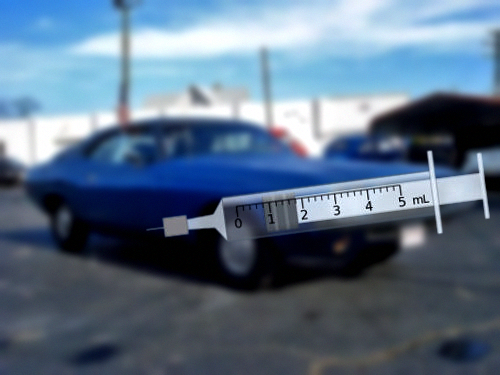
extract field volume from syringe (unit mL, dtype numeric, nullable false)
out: 0.8 mL
